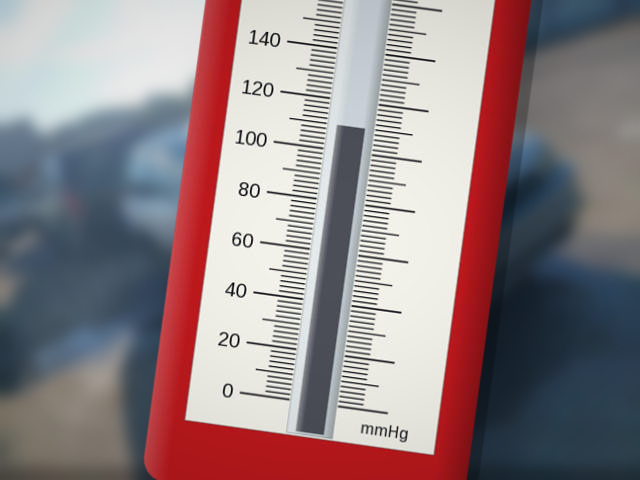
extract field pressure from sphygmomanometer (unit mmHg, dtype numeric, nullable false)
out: 110 mmHg
